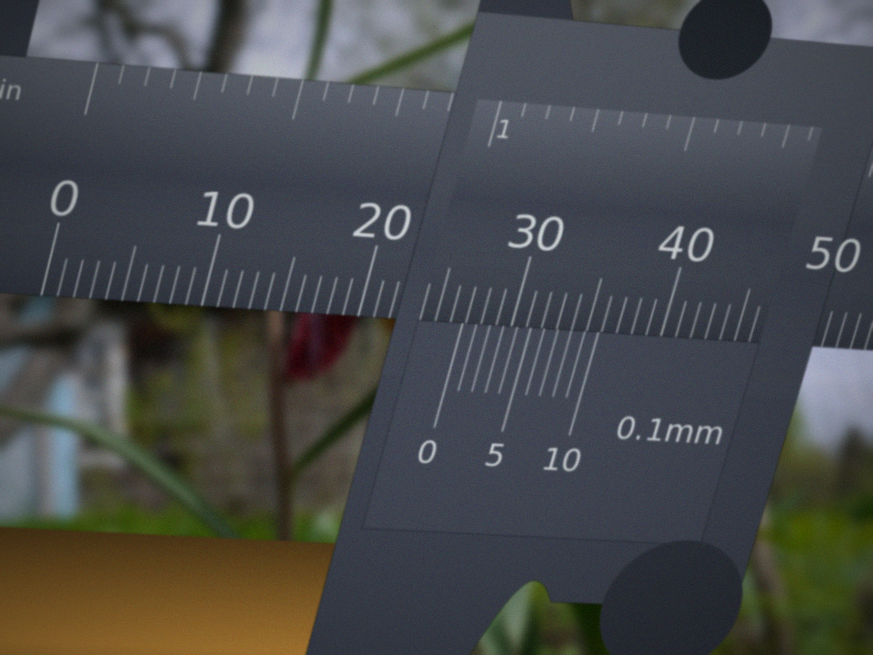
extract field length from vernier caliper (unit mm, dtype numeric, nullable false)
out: 26.8 mm
